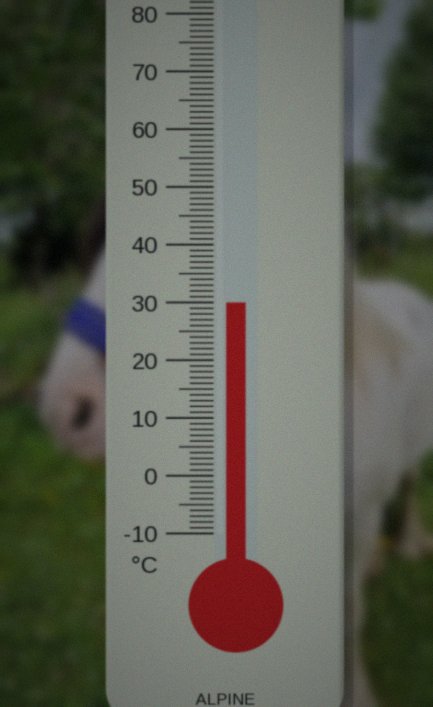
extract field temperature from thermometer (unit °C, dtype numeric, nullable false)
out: 30 °C
